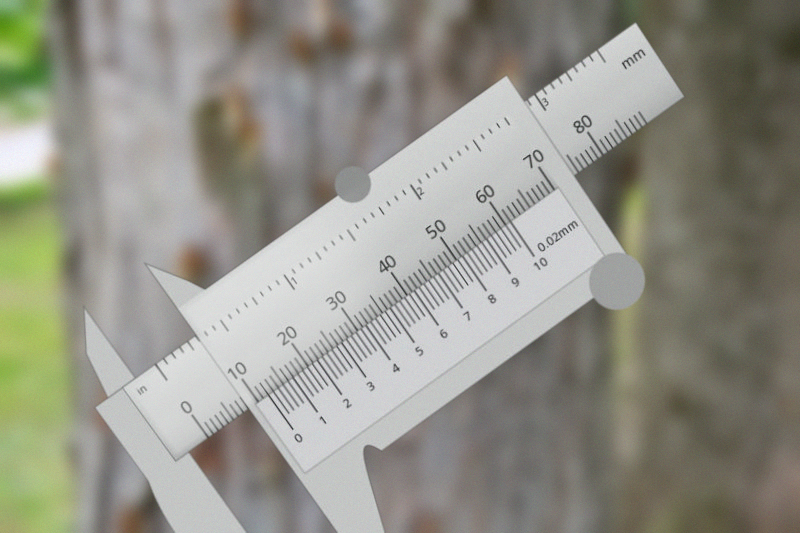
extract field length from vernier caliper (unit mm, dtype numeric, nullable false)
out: 12.0 mm
